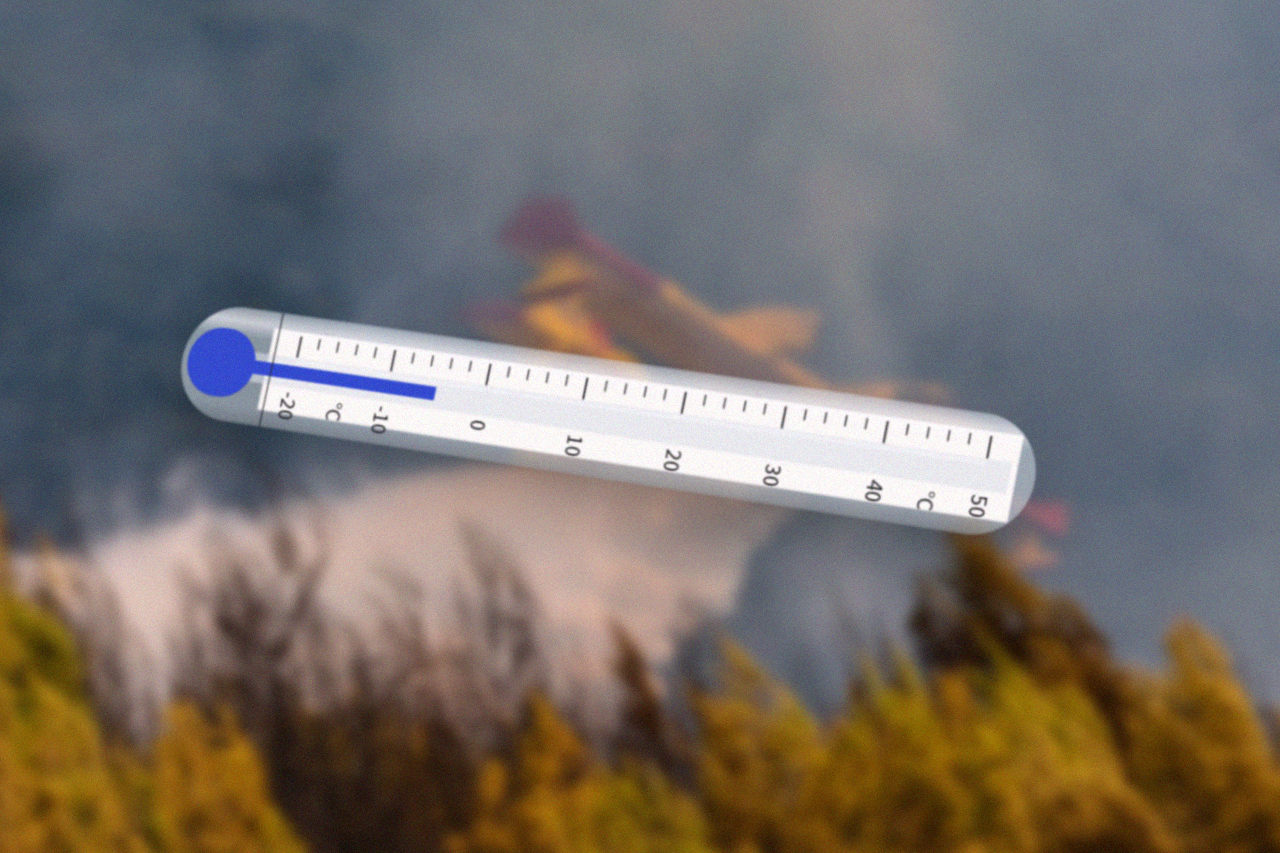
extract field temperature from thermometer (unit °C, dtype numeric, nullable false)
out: -5 °C
